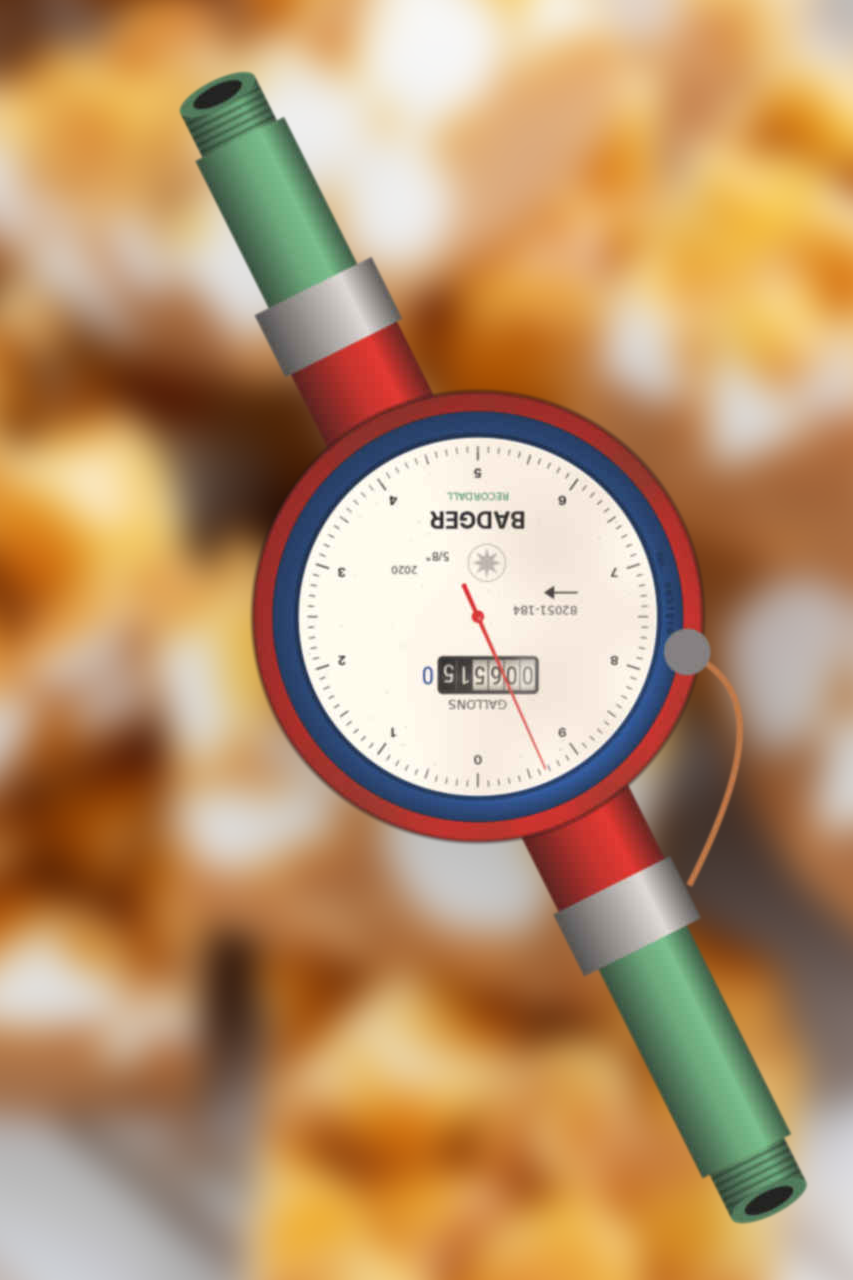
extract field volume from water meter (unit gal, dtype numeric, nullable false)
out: 65149.3 gal
